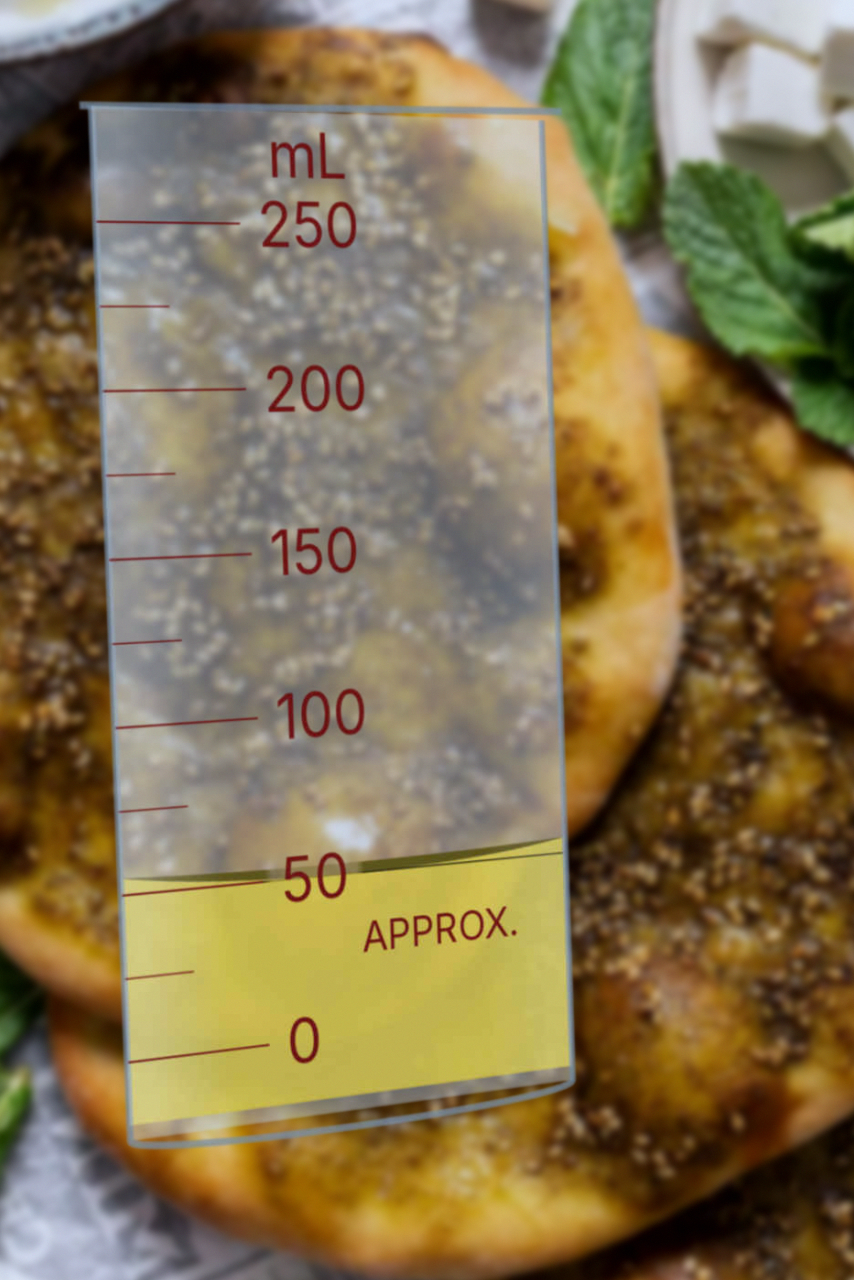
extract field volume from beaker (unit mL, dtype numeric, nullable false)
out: 50 mL
